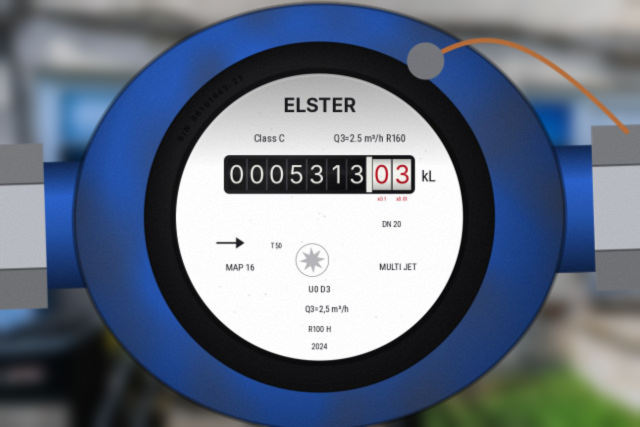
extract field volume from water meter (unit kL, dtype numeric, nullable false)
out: 5313.03 kL
